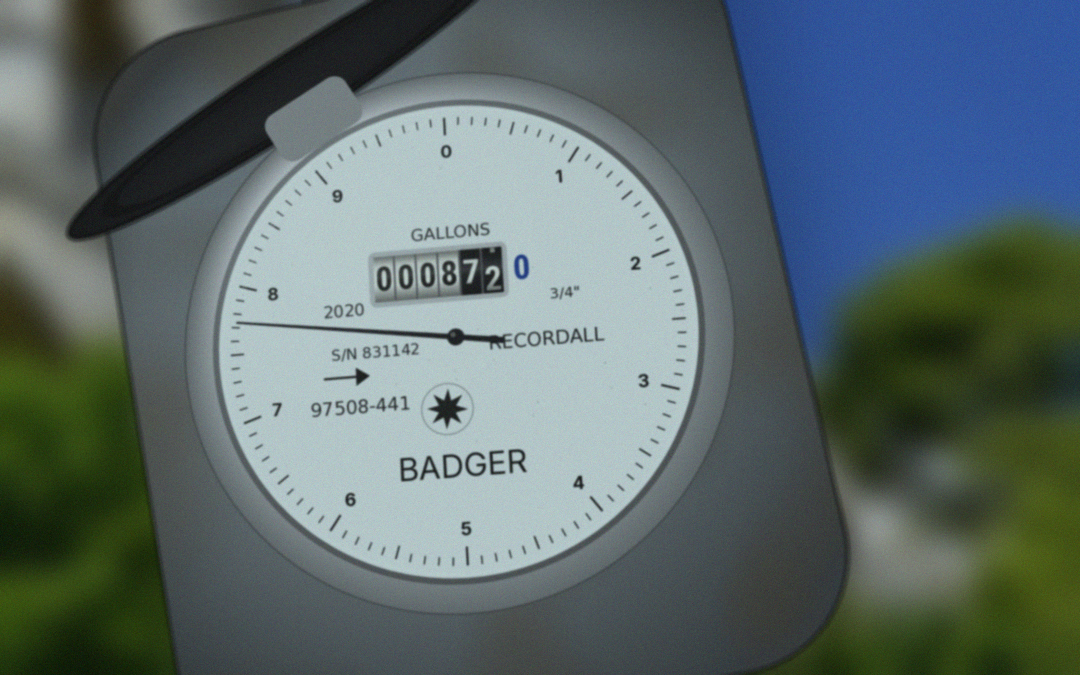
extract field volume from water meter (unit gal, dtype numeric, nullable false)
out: 8717.7 gal
